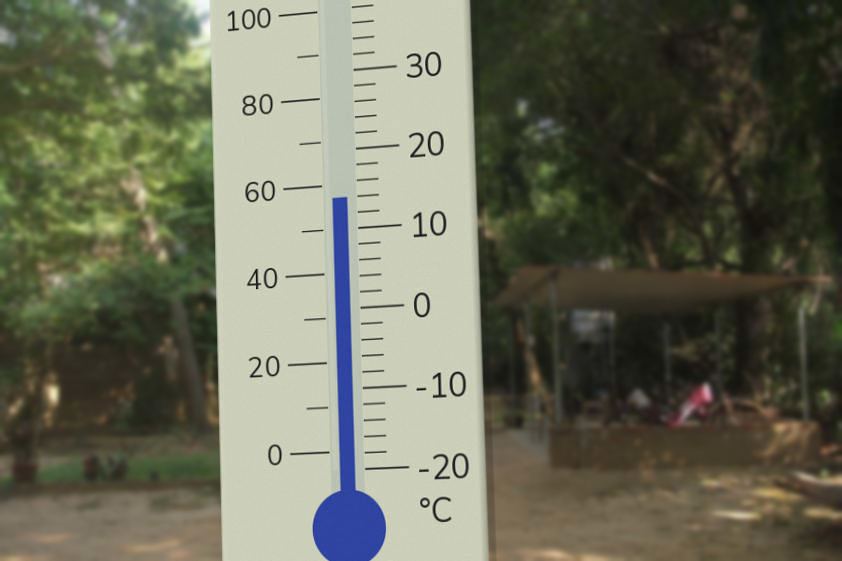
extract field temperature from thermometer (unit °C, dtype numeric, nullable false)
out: 14 °C
